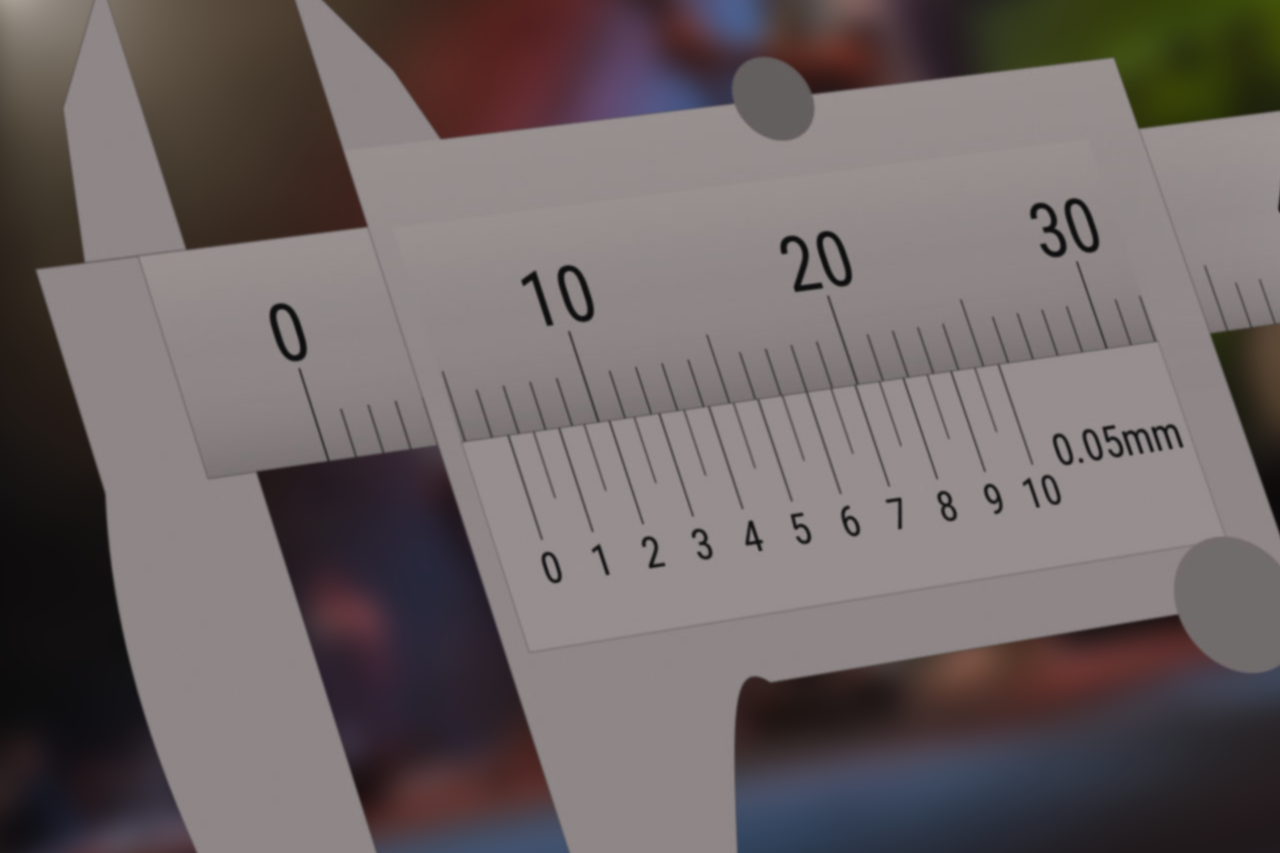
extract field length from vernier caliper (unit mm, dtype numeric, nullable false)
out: 6.6 mm
